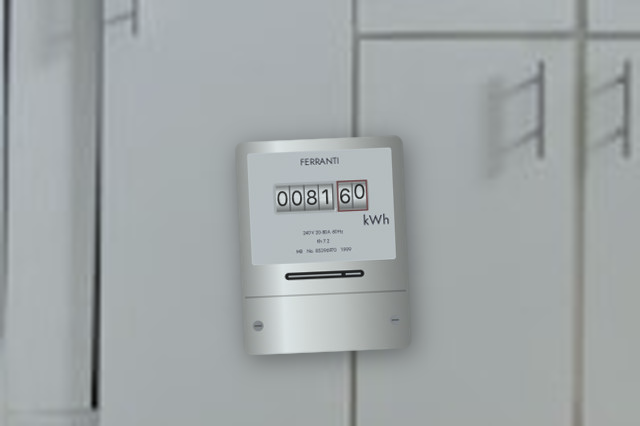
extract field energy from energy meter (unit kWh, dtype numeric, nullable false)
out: 81.60 kWh
